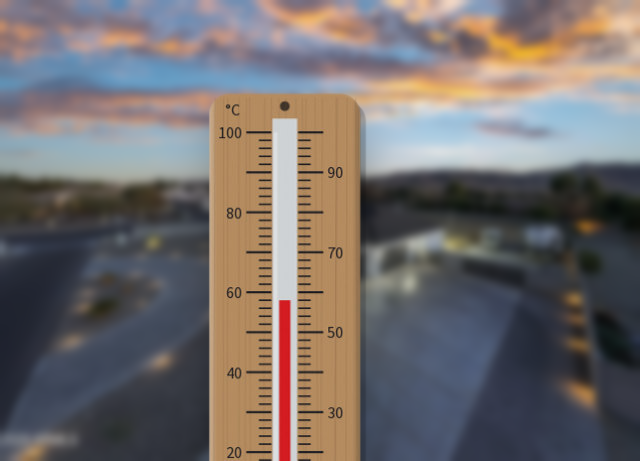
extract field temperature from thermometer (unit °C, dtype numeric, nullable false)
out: 58 °C
